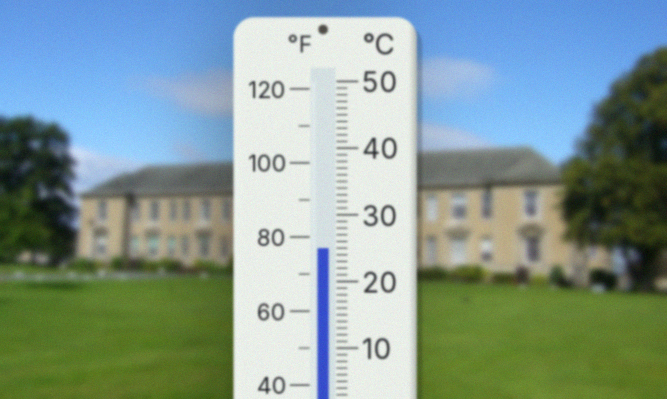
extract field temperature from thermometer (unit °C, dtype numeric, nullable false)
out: 25 °C
